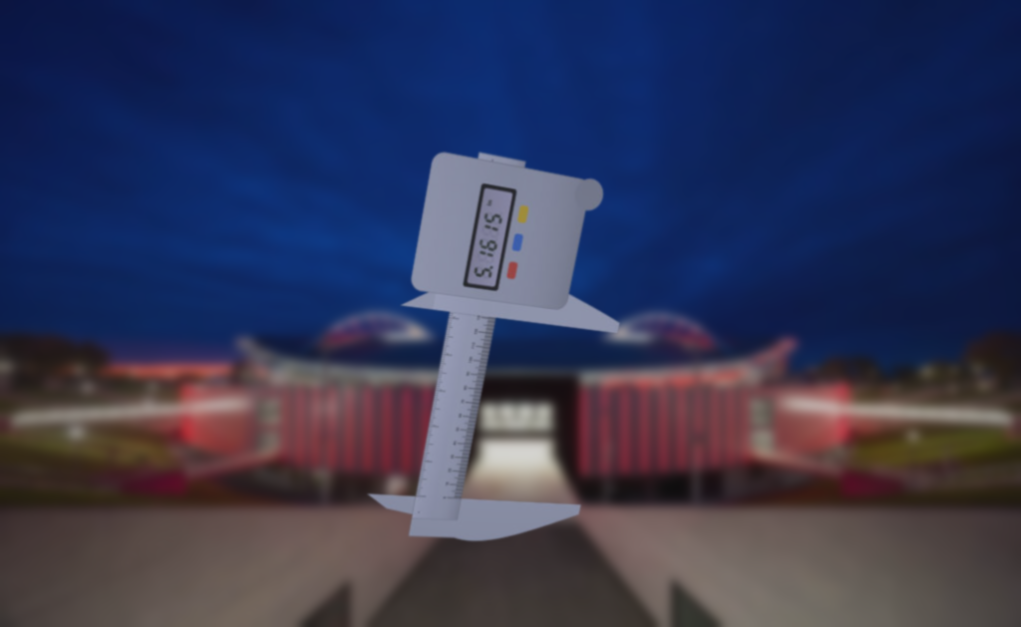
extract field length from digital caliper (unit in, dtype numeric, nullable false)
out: 5.1615 in
